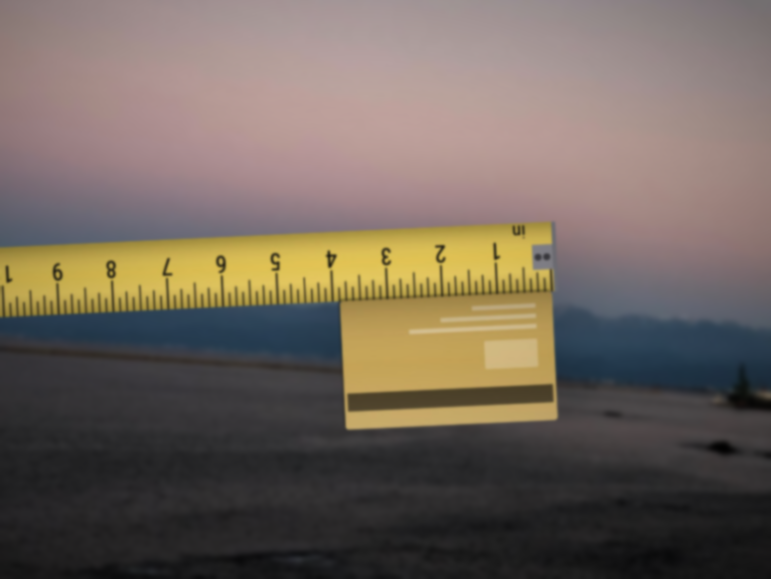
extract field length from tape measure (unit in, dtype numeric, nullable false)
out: 3.875 in
